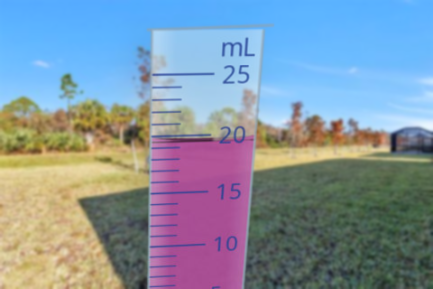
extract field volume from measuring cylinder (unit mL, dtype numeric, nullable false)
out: 19.5 mL
